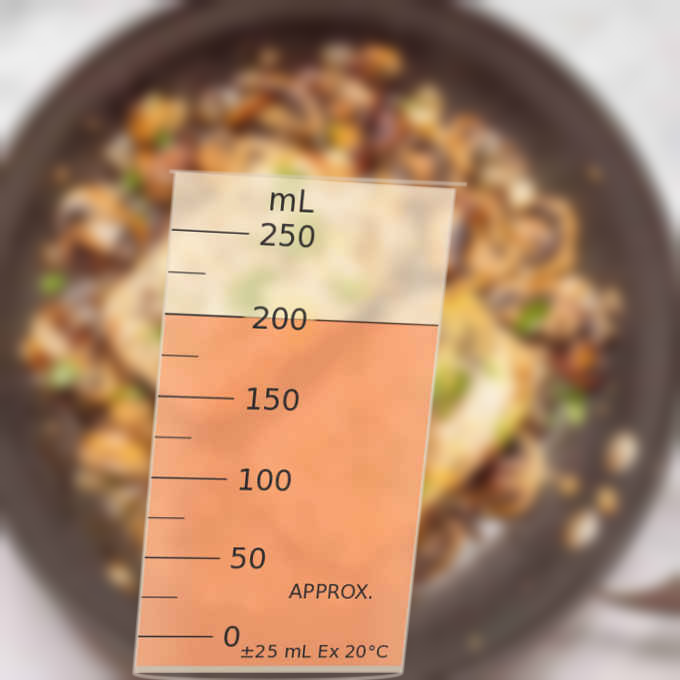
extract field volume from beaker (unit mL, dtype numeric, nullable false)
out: 200 mL
